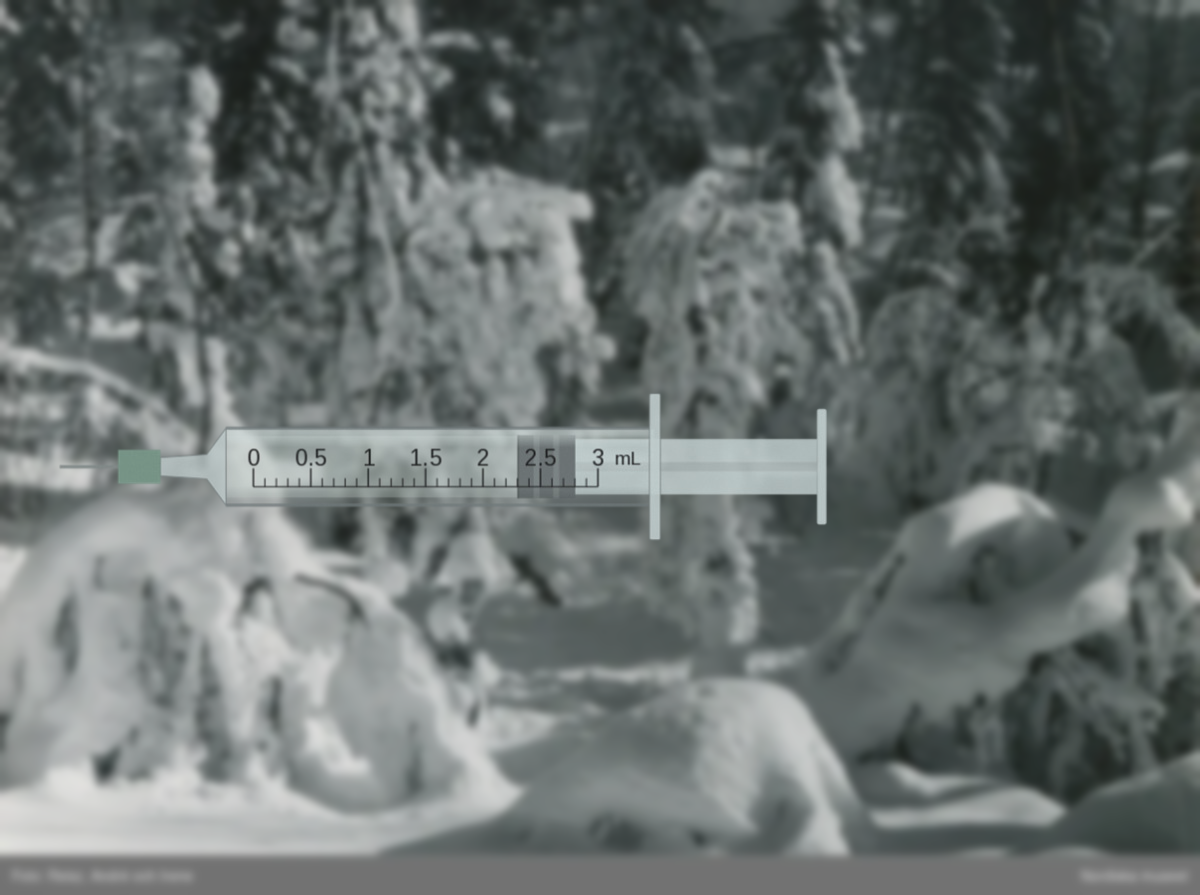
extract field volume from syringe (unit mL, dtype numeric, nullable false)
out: 2.3 mL
